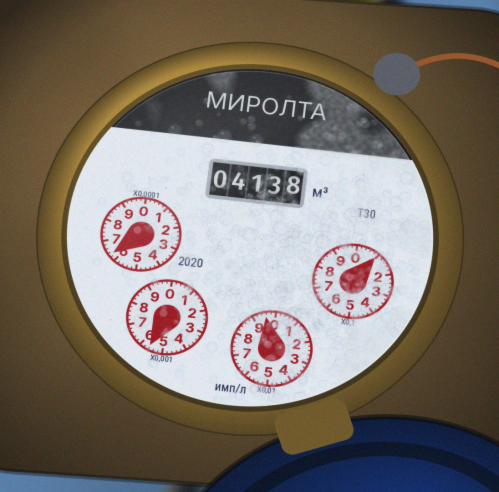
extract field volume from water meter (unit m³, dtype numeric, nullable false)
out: 4138.0956 m³
